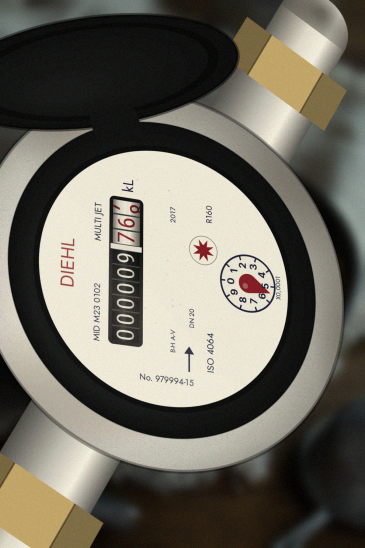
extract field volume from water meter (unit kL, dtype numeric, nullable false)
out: 9.7675 kL
